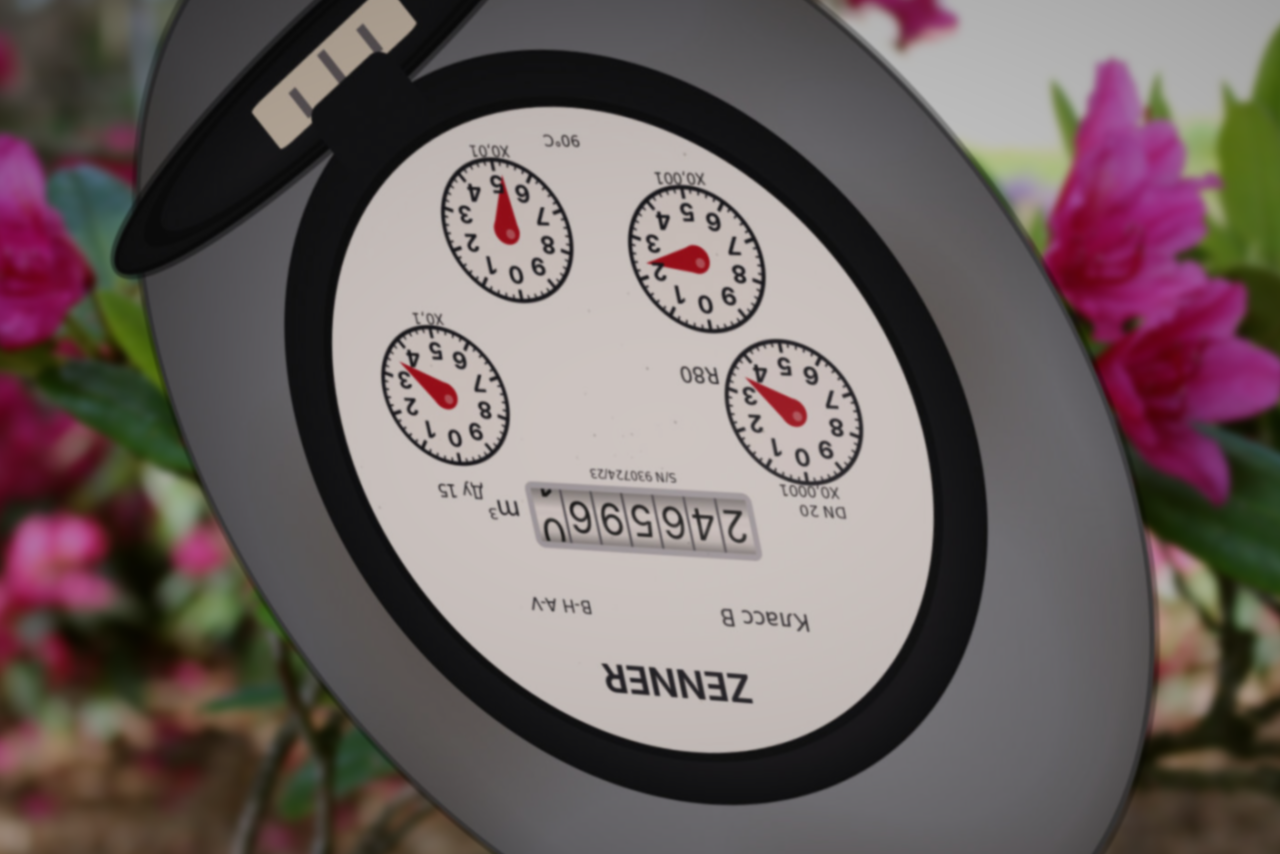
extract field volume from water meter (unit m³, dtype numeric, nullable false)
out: 2465960.3523 m³
